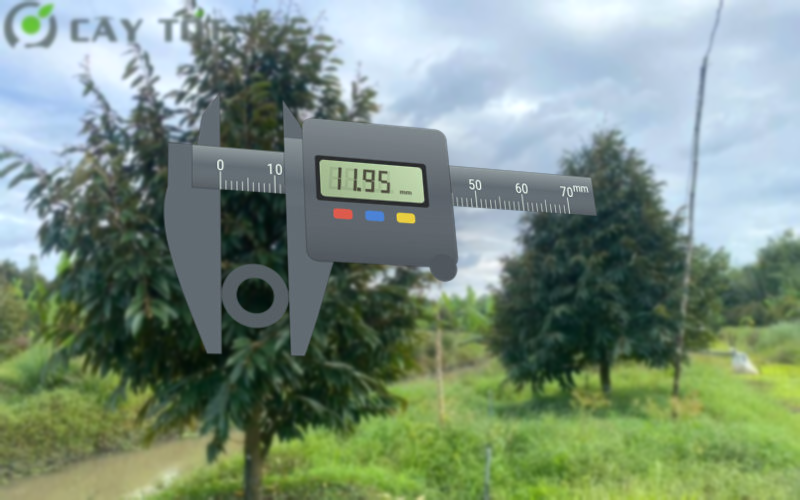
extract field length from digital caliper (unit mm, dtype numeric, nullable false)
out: 11.95 mm
